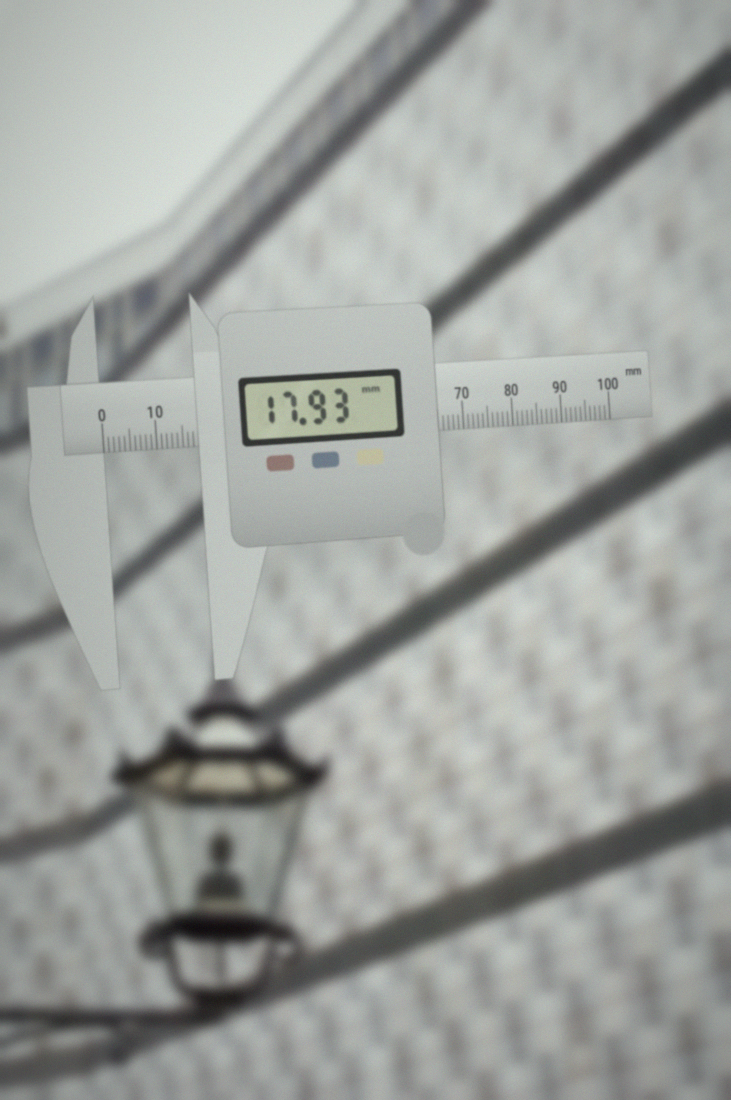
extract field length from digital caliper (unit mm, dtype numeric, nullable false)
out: 17.93 mm
